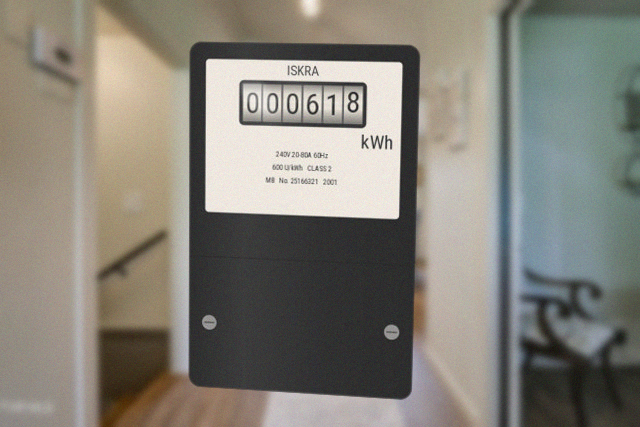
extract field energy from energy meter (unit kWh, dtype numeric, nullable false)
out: 618 kWh
